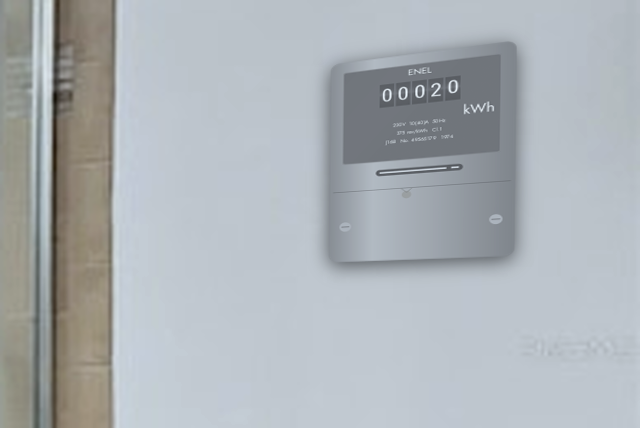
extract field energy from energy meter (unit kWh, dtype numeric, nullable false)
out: 20 kWh
